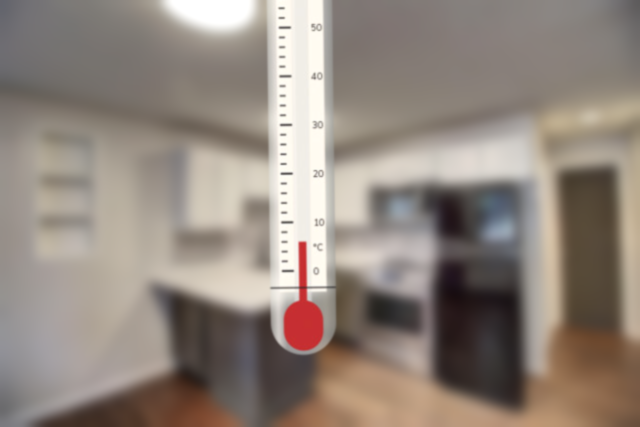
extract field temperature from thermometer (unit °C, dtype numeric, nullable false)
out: 6 °C
